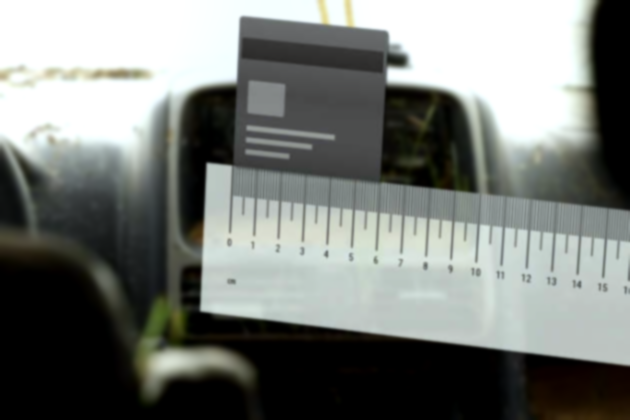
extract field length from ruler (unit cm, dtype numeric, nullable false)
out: 6 cm
